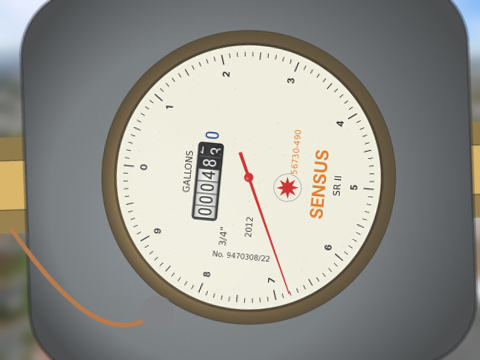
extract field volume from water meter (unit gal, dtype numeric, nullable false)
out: 4826.8 gal
